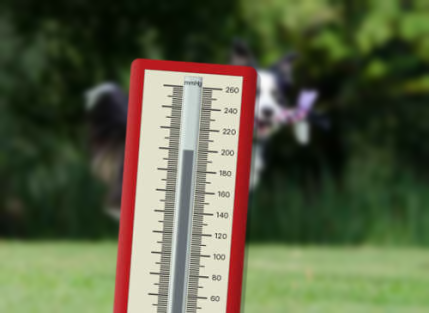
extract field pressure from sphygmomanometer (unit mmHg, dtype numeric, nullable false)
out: 200 mmHg
